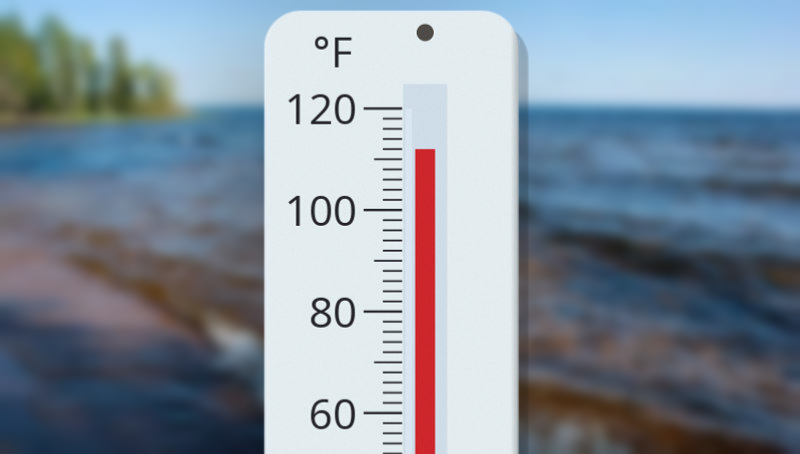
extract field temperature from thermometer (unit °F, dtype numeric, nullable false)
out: 112 °F
